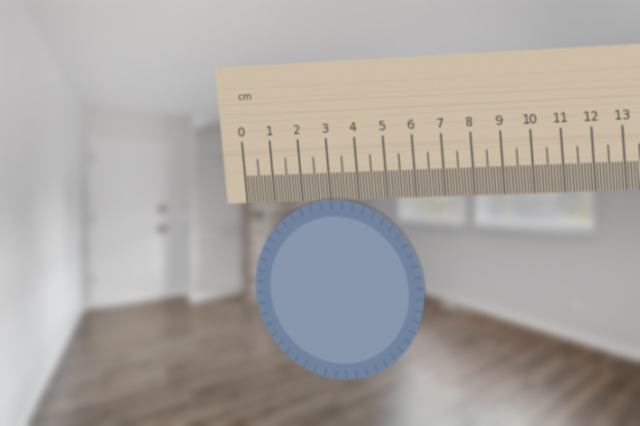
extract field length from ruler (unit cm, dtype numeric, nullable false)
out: 6 cm
